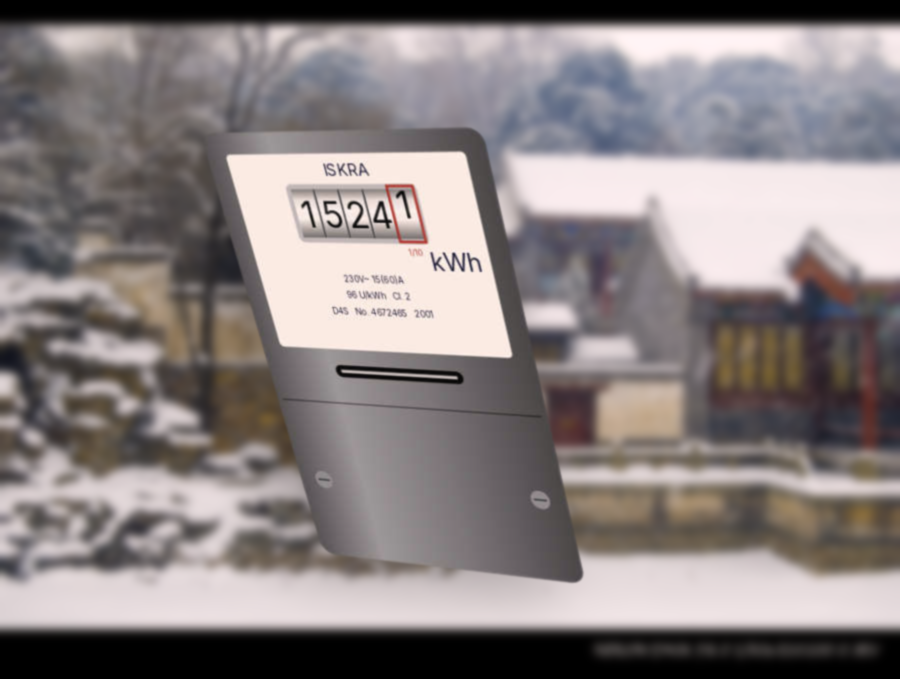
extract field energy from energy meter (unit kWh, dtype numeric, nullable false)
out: 1524.1 kWh
